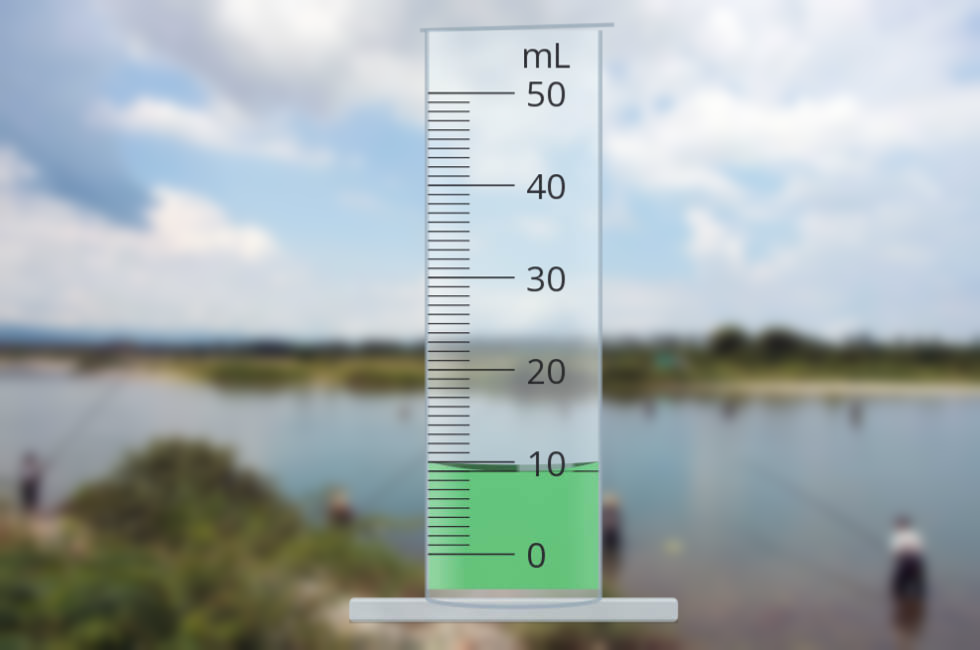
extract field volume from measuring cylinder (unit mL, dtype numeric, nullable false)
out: 9 mL
